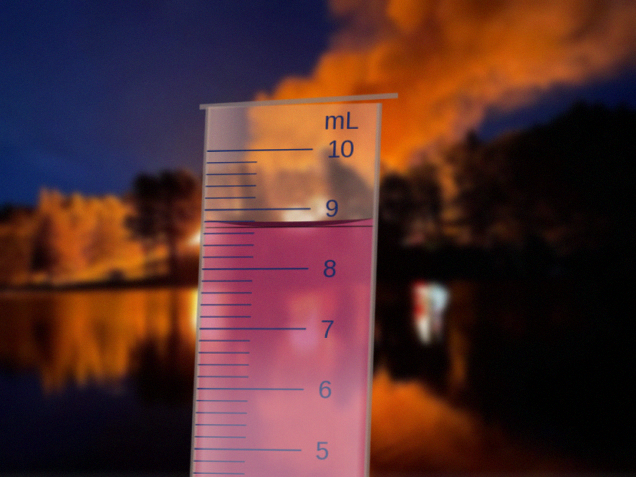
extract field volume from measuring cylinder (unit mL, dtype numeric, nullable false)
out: 8.7 mL
